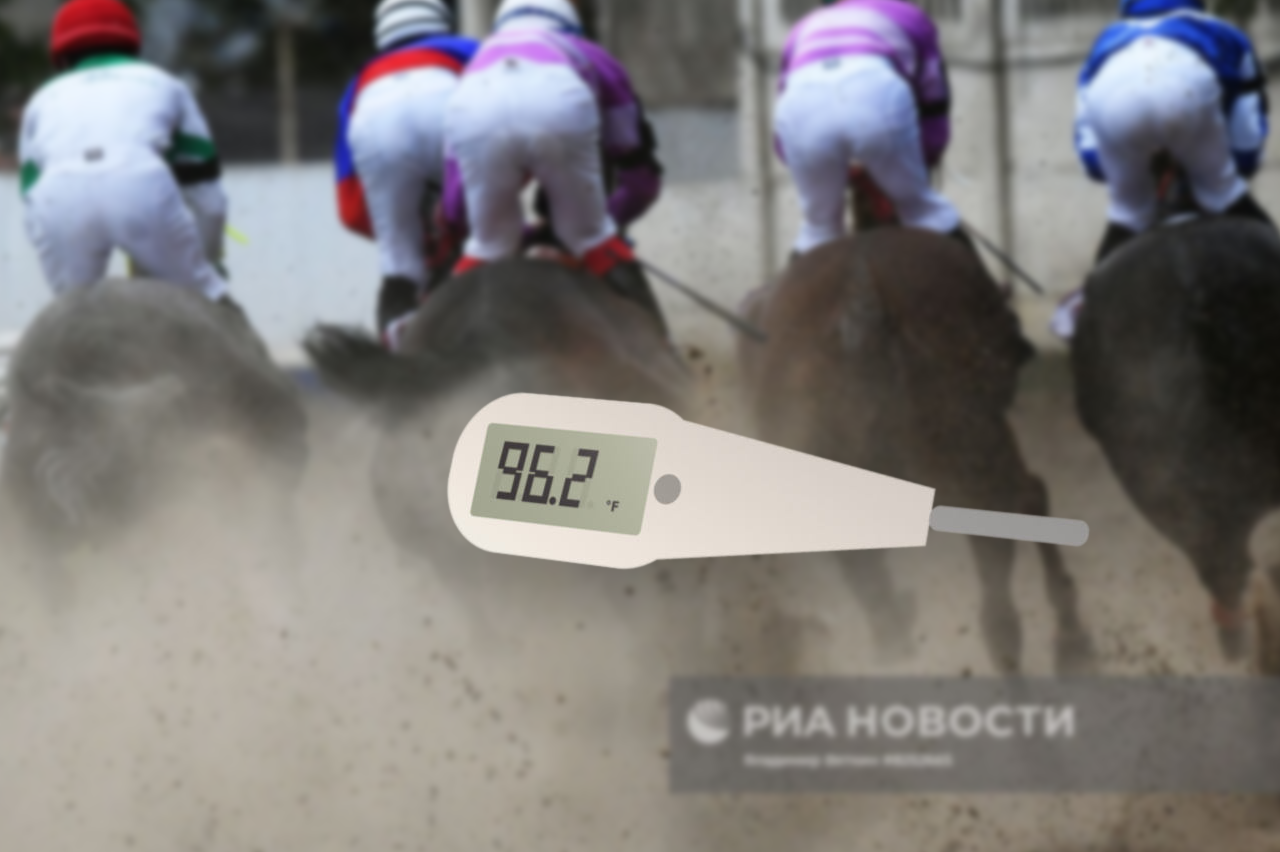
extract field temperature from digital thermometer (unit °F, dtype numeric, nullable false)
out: 96.2 °F
